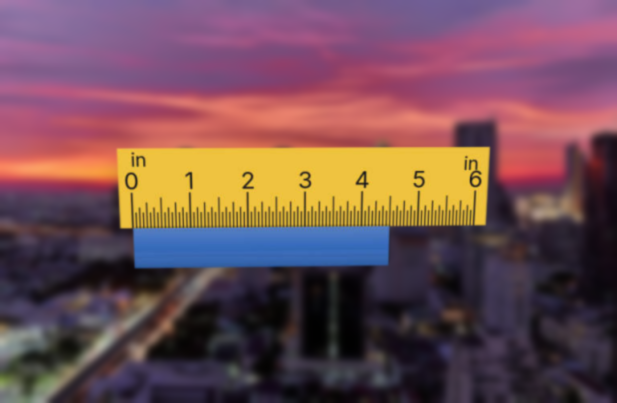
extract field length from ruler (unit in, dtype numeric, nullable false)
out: 4.5 in
